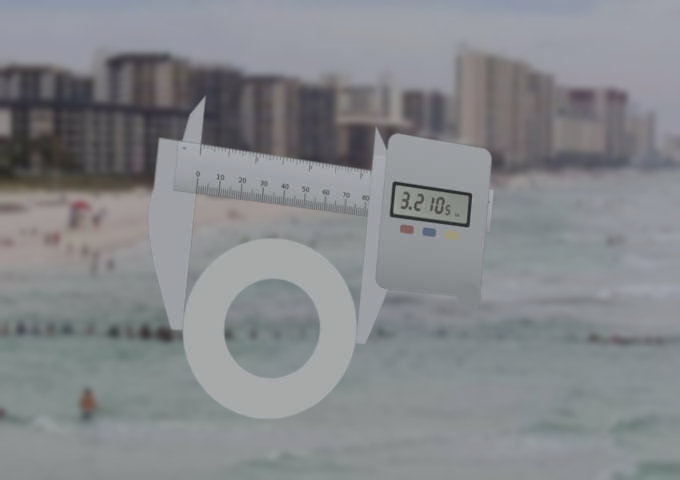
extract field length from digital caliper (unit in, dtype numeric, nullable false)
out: 3.2105 in
